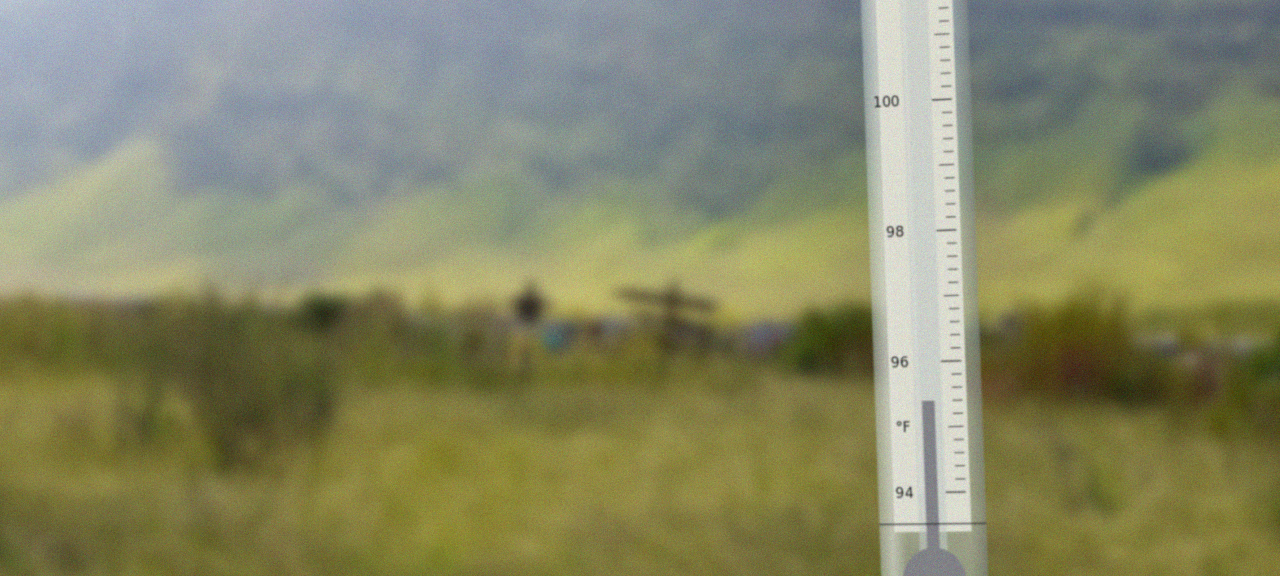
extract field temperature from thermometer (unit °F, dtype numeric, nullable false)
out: 95.4 °F
